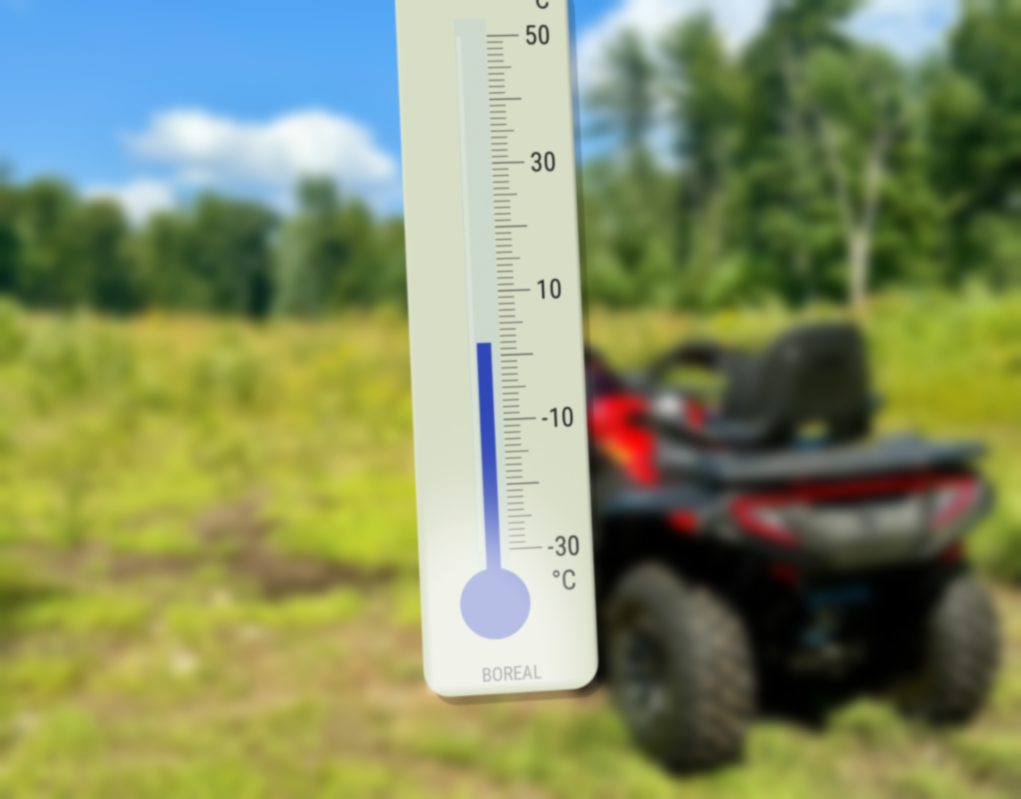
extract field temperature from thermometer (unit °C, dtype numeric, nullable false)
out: 2 °C
